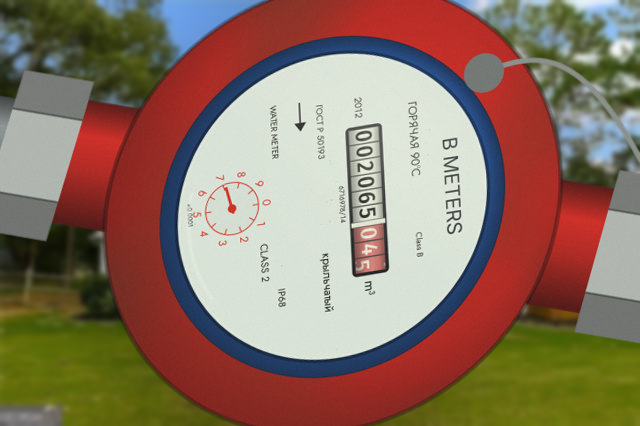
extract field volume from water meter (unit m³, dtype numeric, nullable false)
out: 2065.0447 m³
